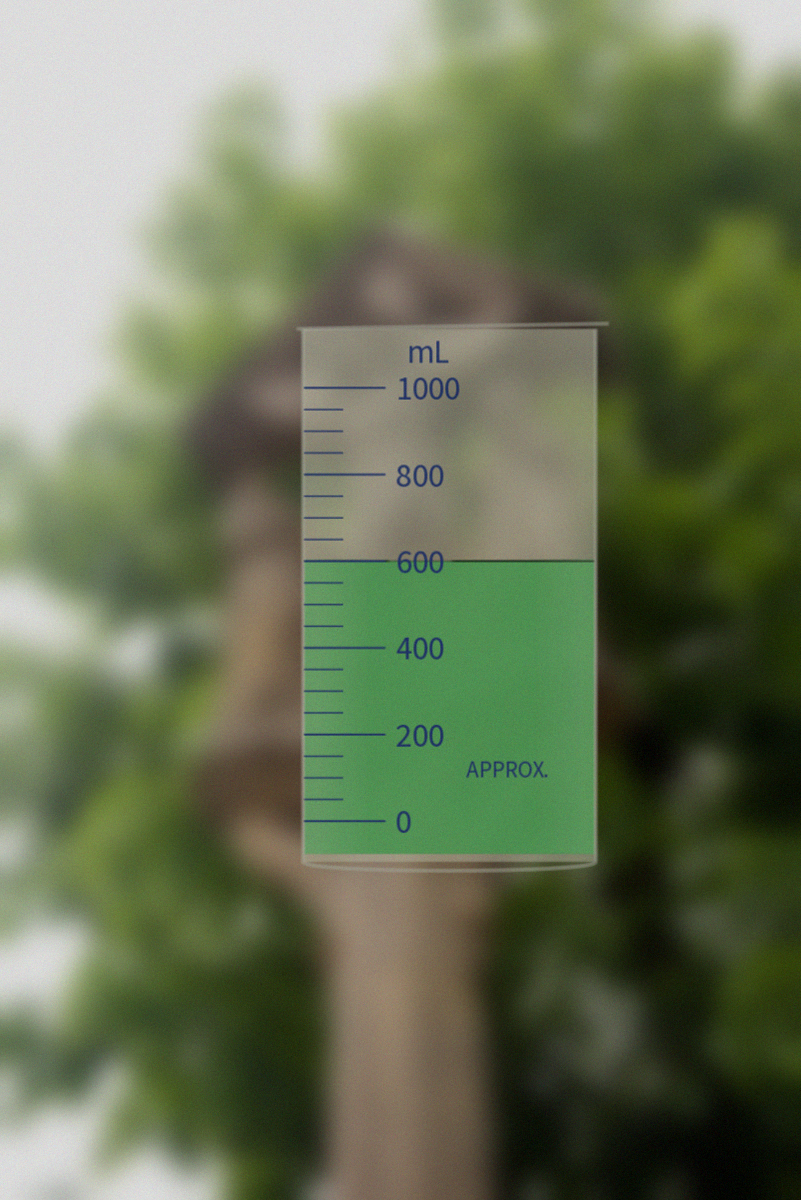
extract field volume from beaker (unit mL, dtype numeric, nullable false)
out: 600 mL
